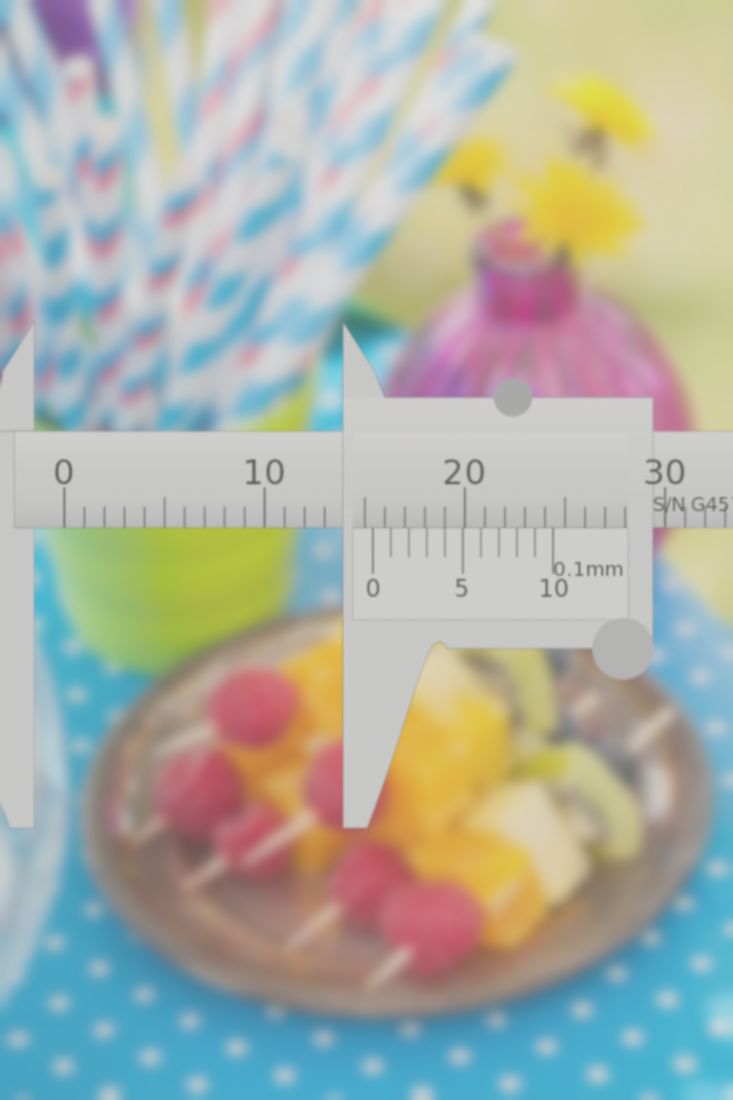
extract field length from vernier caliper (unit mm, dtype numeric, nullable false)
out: 15.4 mm
